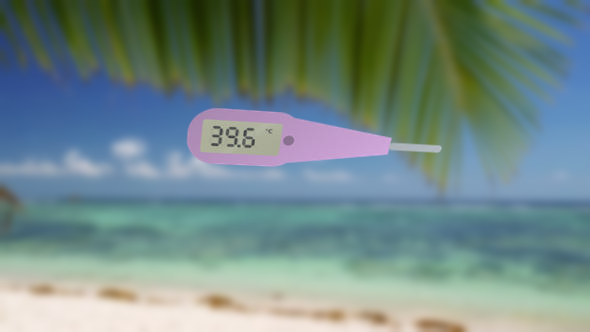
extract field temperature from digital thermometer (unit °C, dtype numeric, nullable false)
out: 39.6 °C
